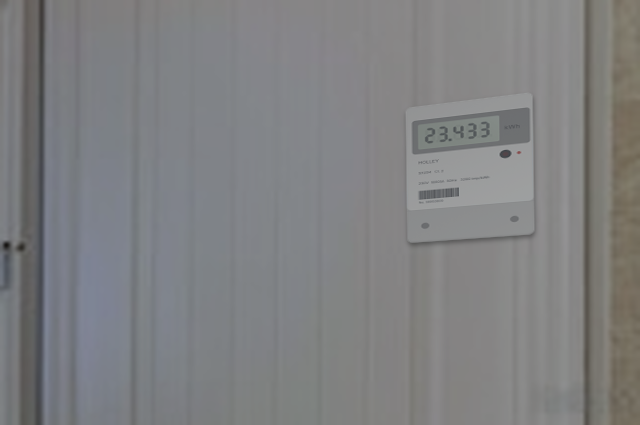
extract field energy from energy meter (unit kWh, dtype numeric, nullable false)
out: 23.433 kWh
